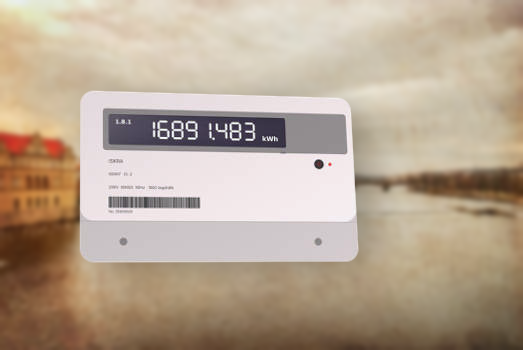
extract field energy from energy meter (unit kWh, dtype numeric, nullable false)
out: 16891.483 kWh
